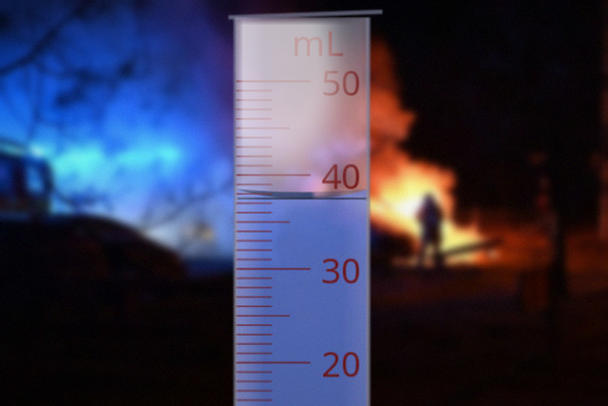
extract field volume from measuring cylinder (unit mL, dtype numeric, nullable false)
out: 37.5 mL
